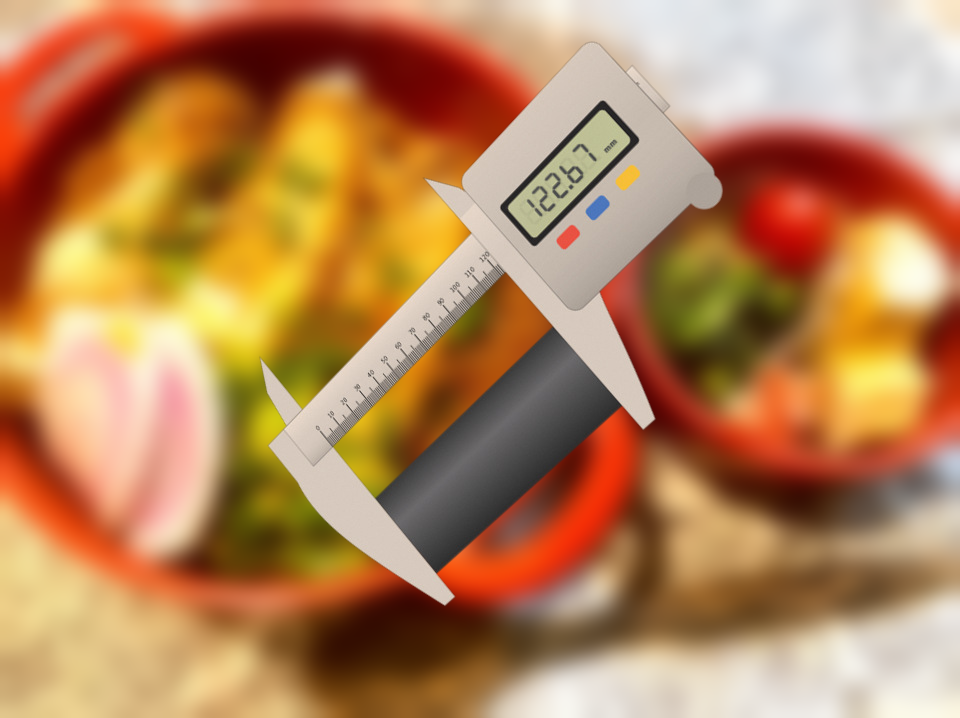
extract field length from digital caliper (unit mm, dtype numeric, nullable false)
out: 122.67 mm
